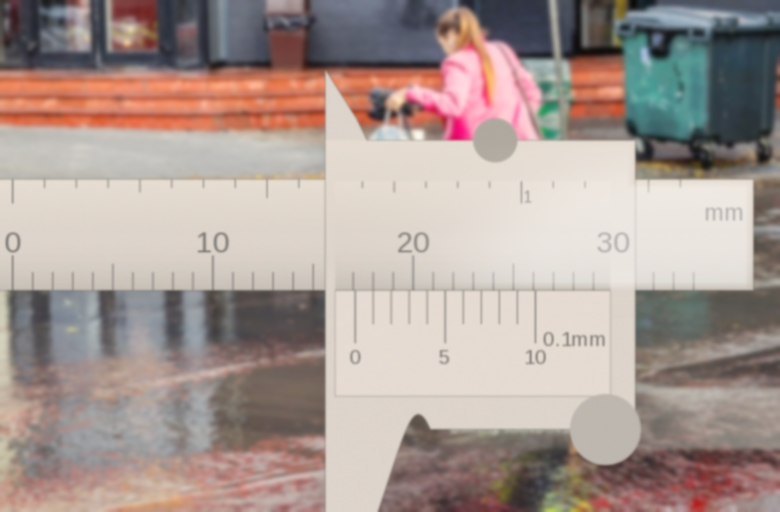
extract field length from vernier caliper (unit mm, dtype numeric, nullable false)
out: 17.1 mm
